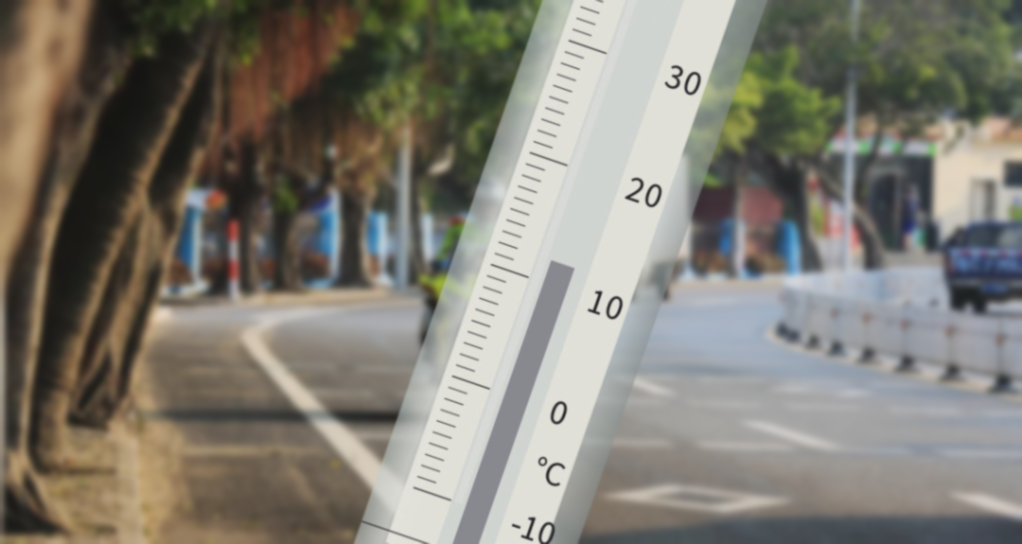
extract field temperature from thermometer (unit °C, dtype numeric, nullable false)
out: 12 °C
